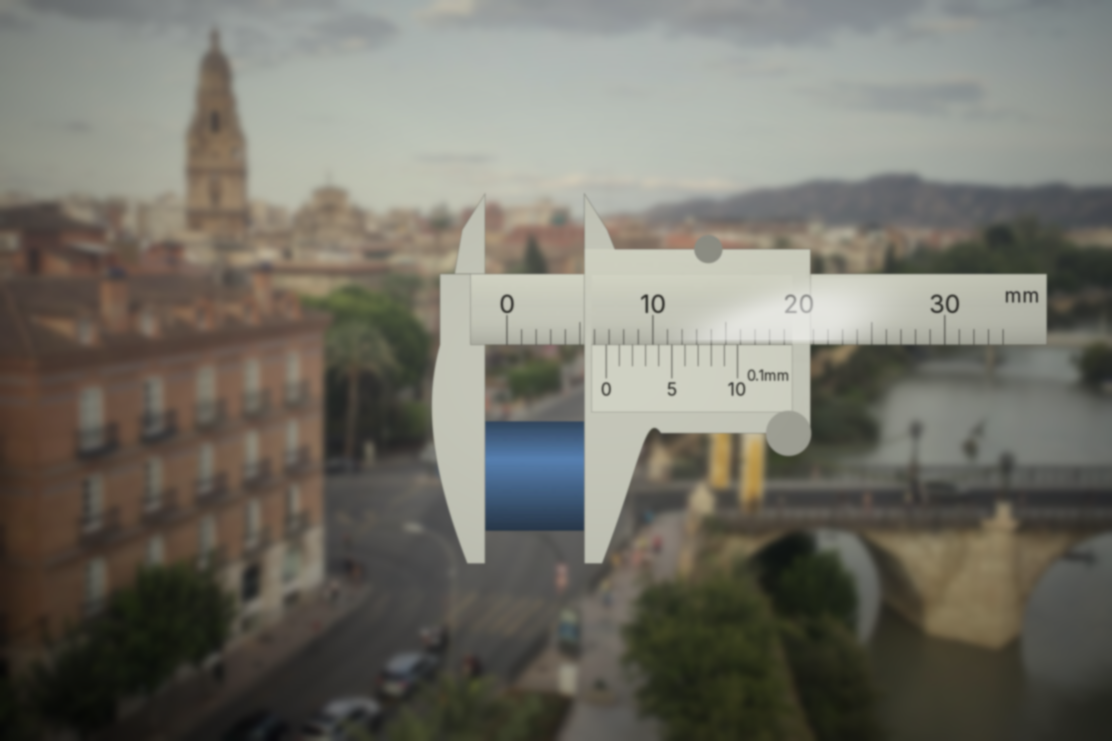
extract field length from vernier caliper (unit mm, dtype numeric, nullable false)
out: 6.8 mm
